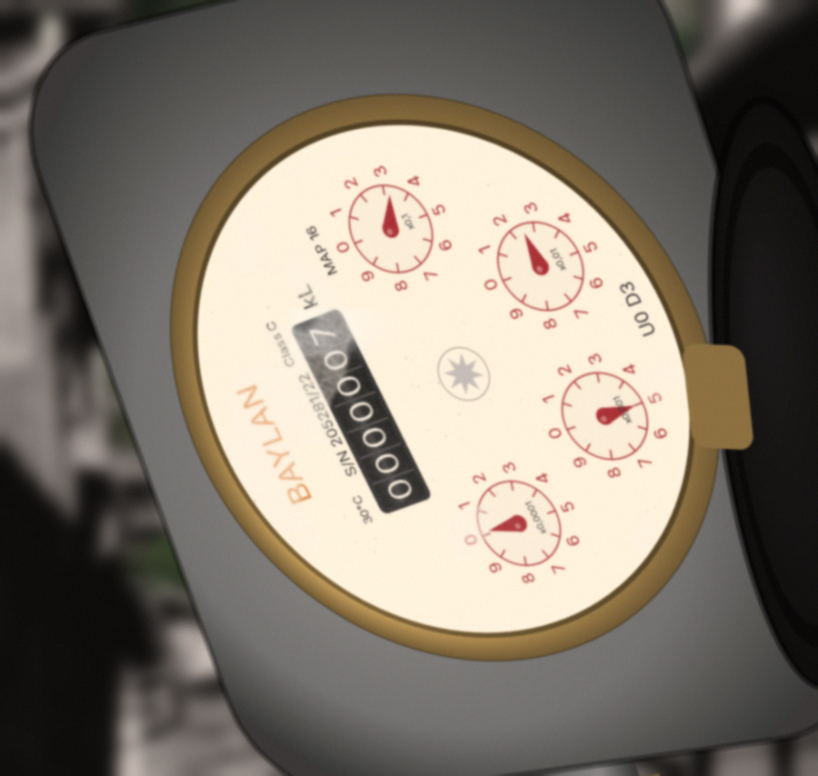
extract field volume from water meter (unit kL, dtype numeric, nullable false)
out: 7.3250 kL
